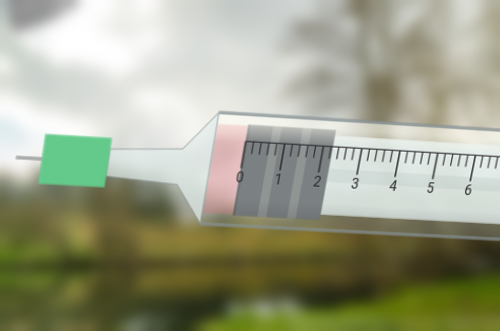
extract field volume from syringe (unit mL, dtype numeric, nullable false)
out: 0 mL
